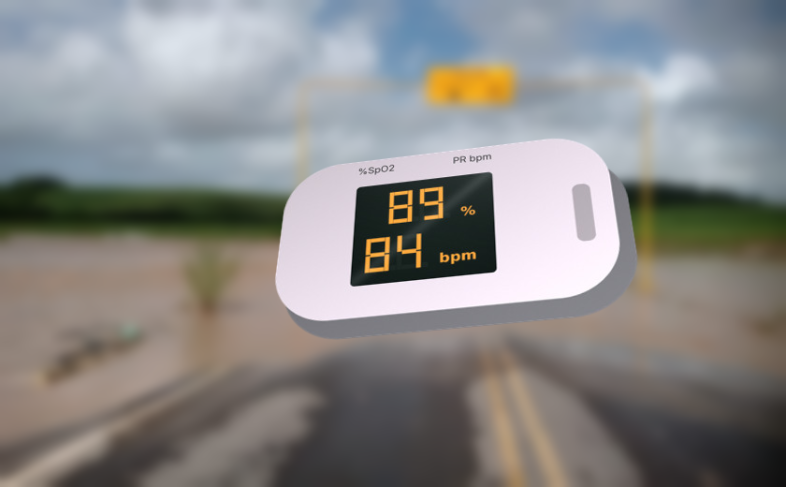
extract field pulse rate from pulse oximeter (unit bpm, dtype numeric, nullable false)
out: 84 bpm
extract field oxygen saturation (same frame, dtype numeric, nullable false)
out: 89 %
